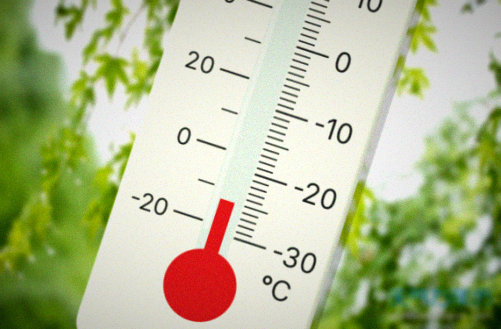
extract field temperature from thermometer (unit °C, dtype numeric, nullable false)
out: -25 °C
